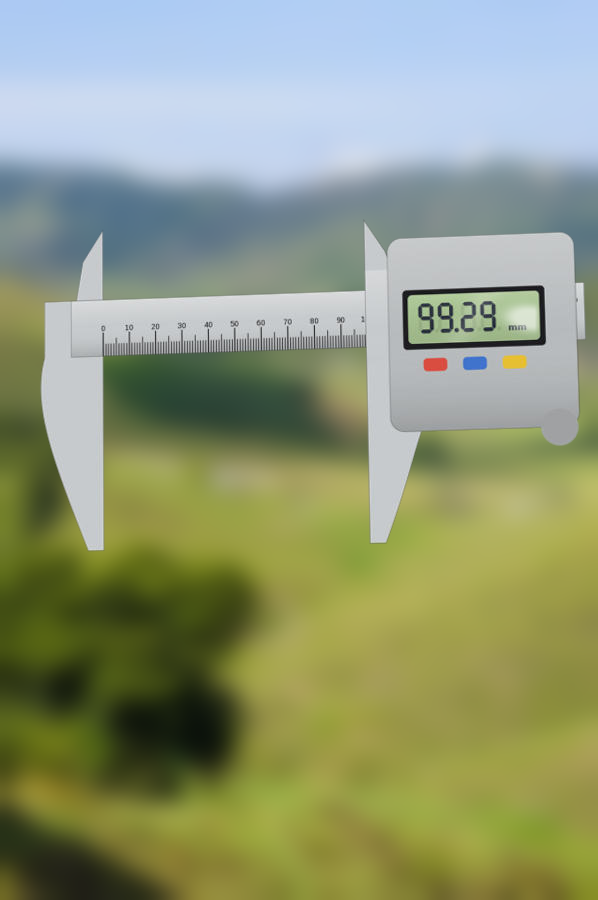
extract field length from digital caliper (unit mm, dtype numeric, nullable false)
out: 99.29 mm
